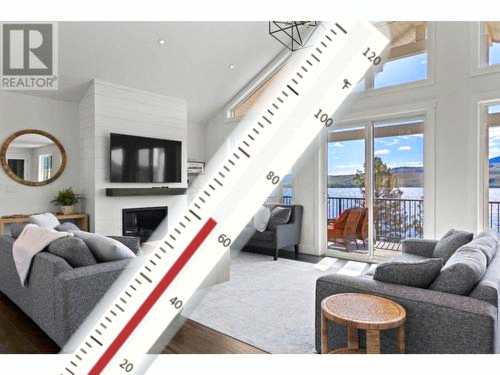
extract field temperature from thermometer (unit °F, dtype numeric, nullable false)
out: 62 °F
